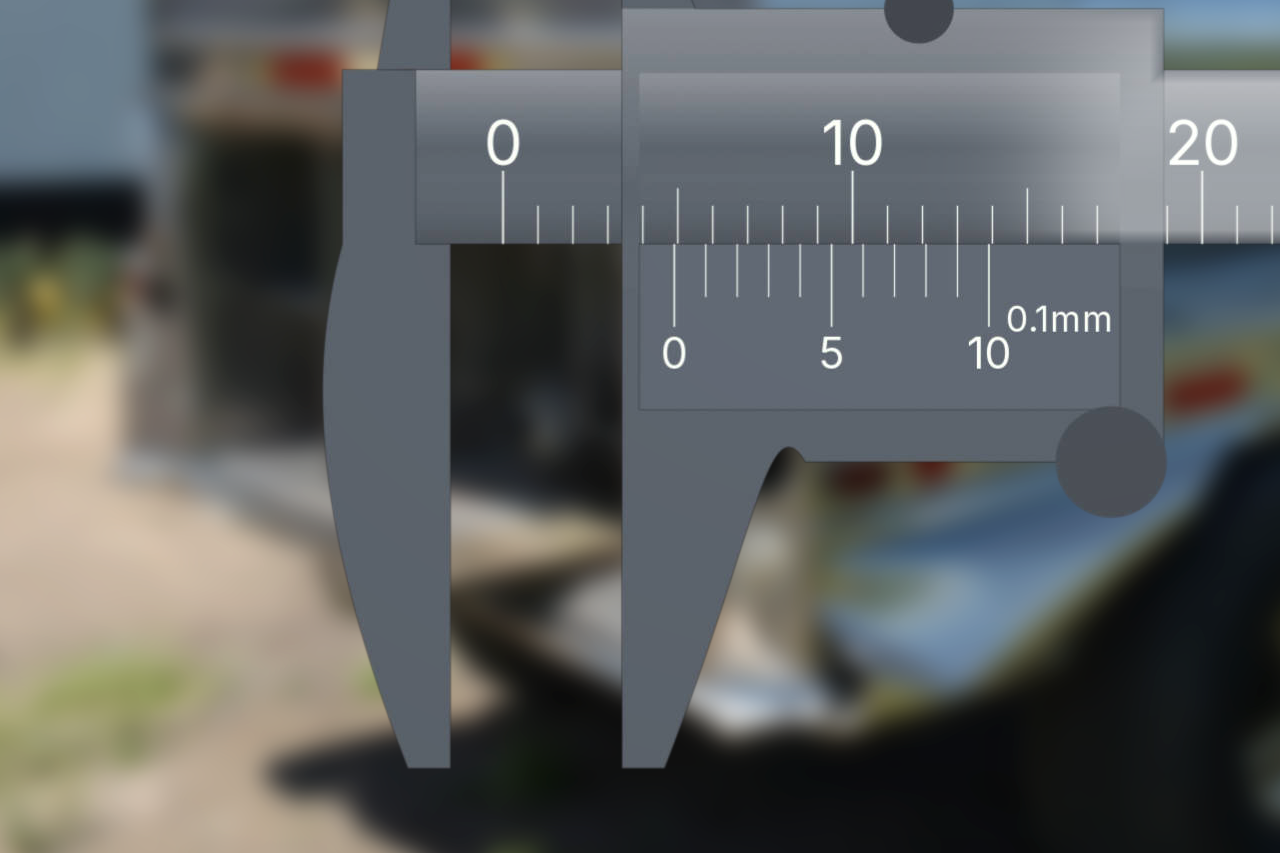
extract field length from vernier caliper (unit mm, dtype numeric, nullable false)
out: 4.9 mm
